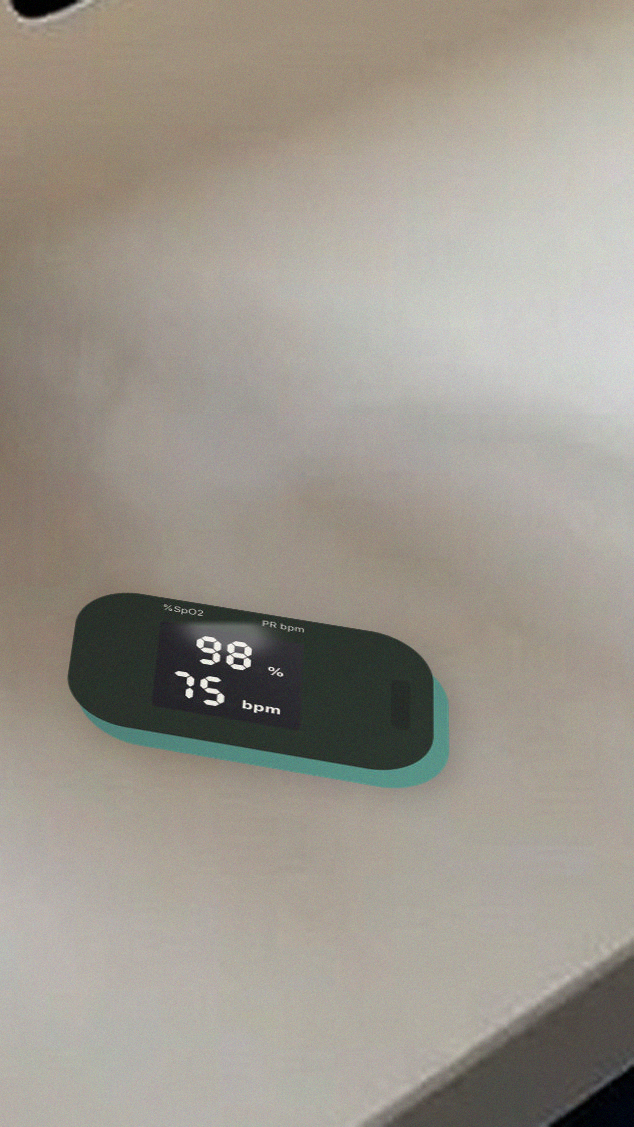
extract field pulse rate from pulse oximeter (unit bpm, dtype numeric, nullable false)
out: 75 bpm
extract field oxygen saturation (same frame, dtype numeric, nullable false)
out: 98 %
